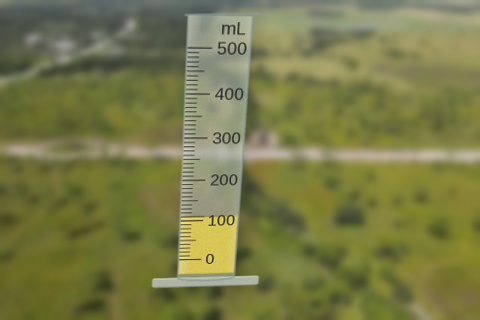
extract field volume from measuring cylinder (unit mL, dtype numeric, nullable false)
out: 110 mL
